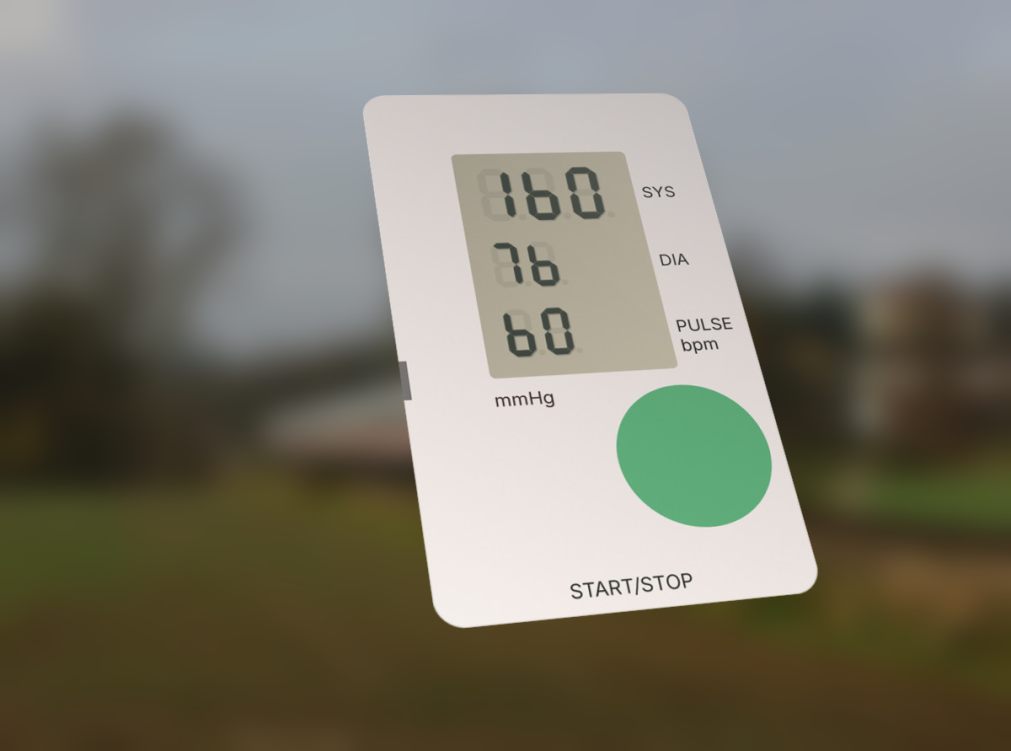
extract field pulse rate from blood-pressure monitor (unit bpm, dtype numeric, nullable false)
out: 60 bpm
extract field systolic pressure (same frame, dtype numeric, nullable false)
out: 160 mmHg
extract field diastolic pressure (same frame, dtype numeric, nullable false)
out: 76 mmHg
